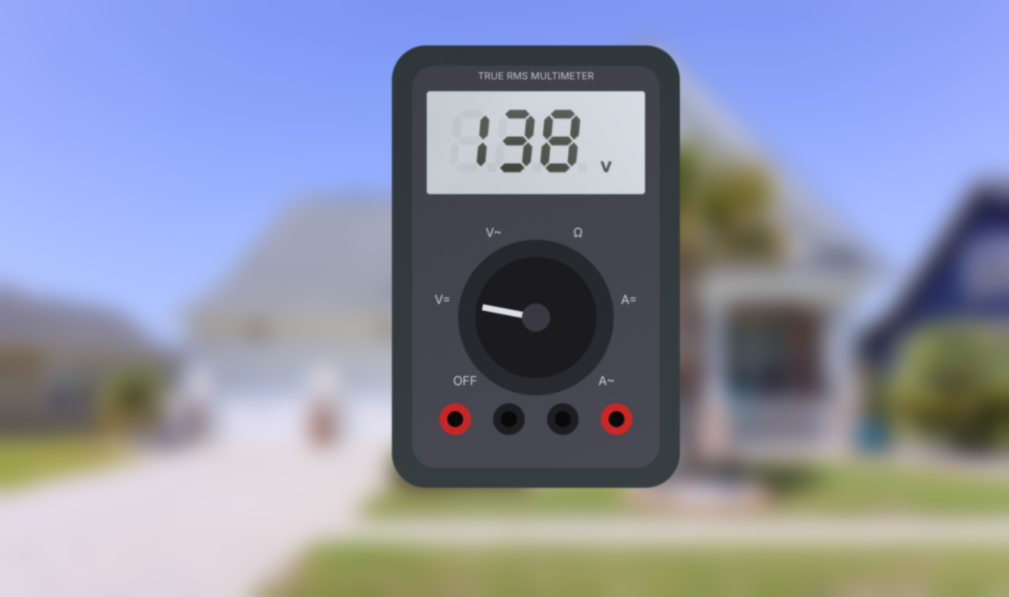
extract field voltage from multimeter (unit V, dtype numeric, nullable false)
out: 138 V
